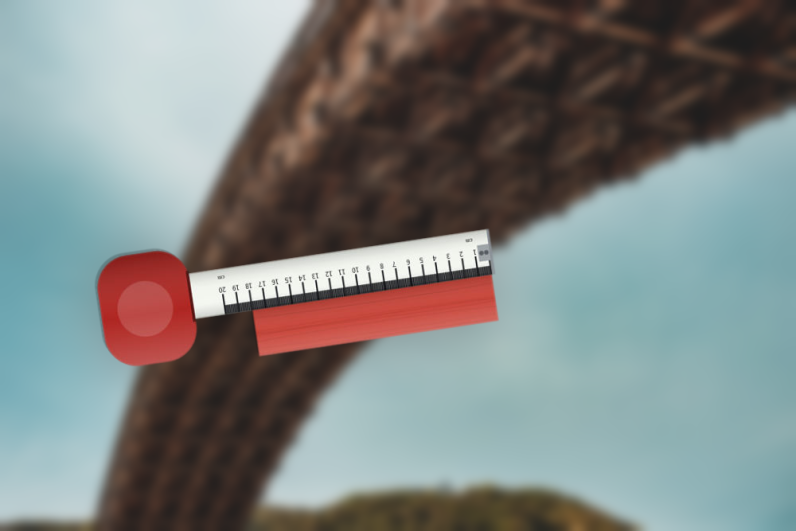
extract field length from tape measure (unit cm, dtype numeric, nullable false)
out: 18 cm
